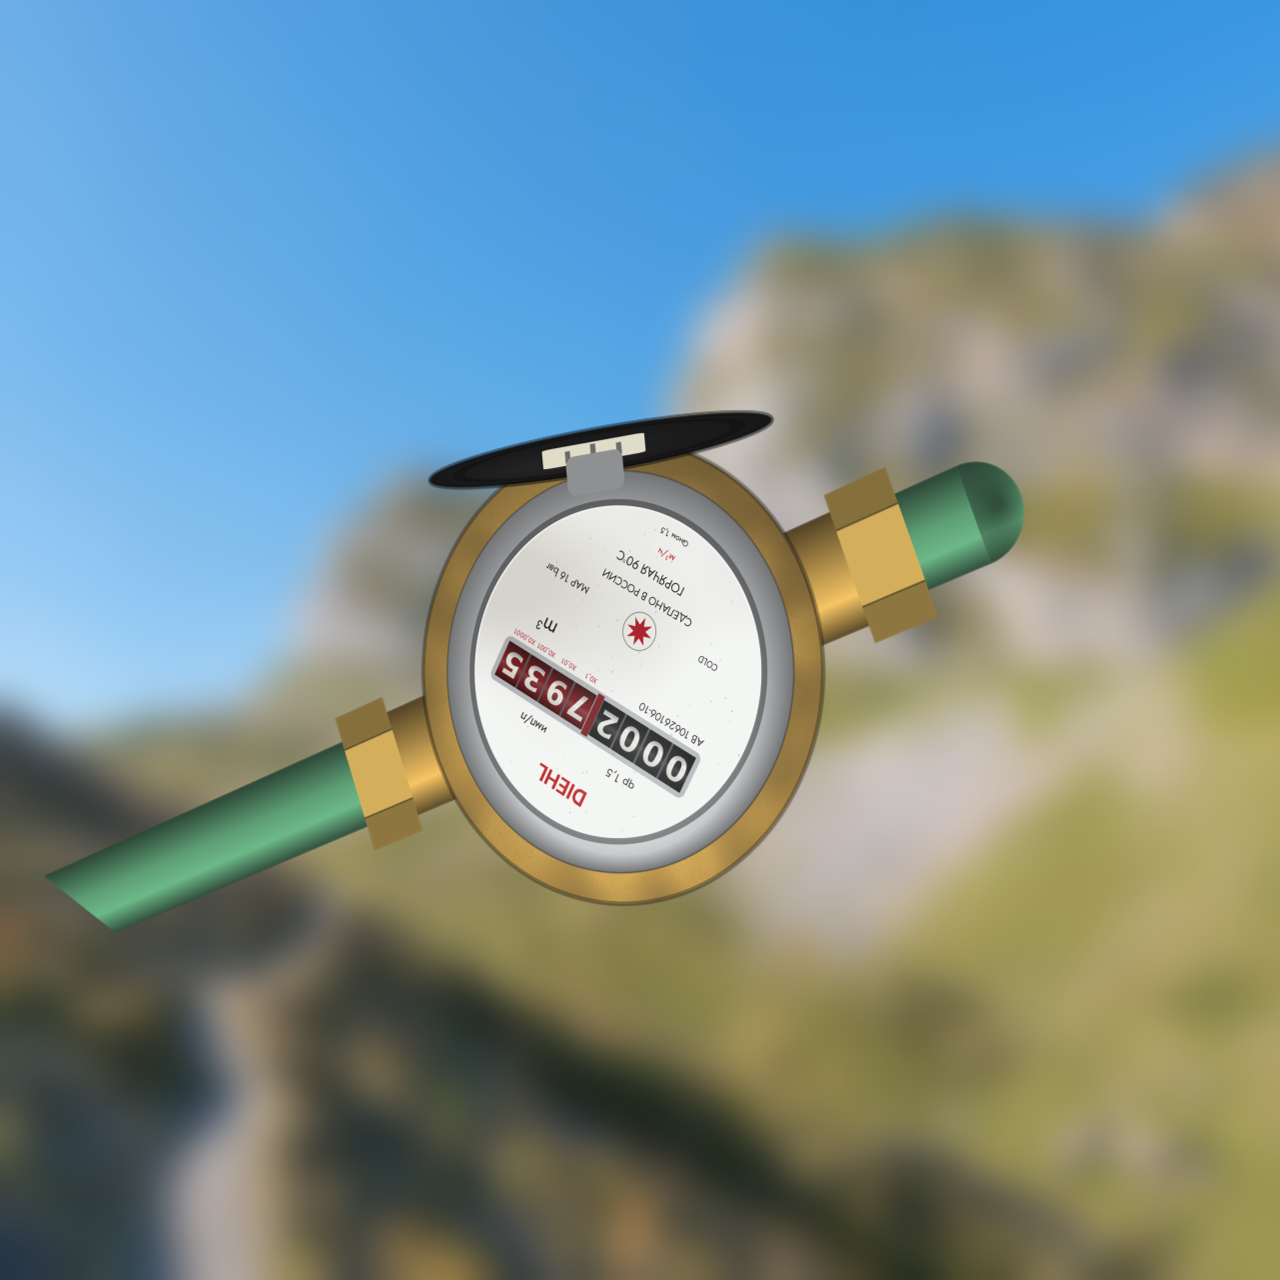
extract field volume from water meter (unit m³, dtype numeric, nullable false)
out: 2.7935 m³
